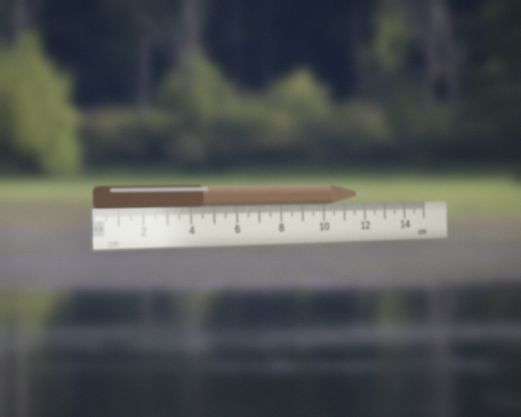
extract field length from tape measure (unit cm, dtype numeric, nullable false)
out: 12 cm
